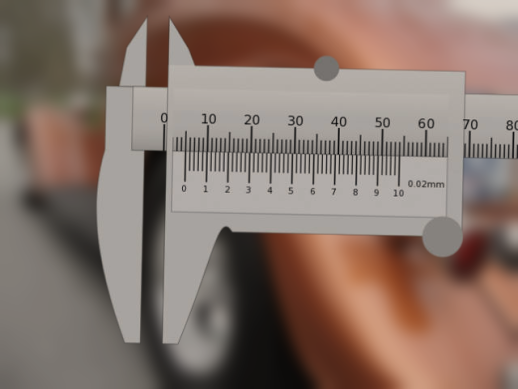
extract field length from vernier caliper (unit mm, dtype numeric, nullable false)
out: 5.0 mm
